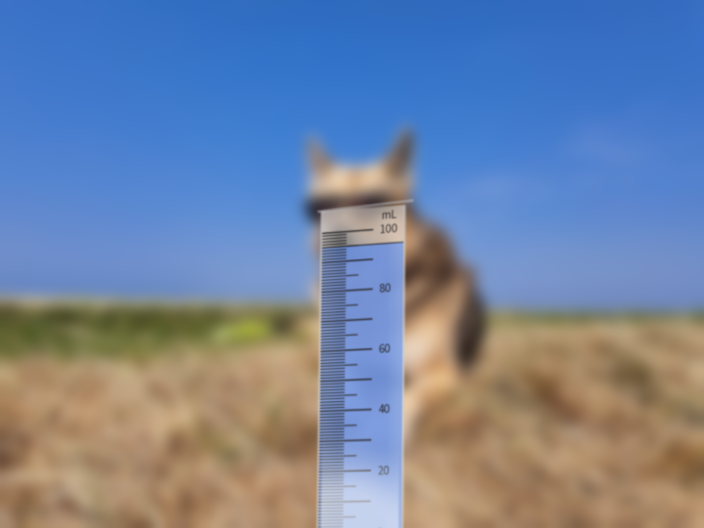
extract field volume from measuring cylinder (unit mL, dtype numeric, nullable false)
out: 95 mL
